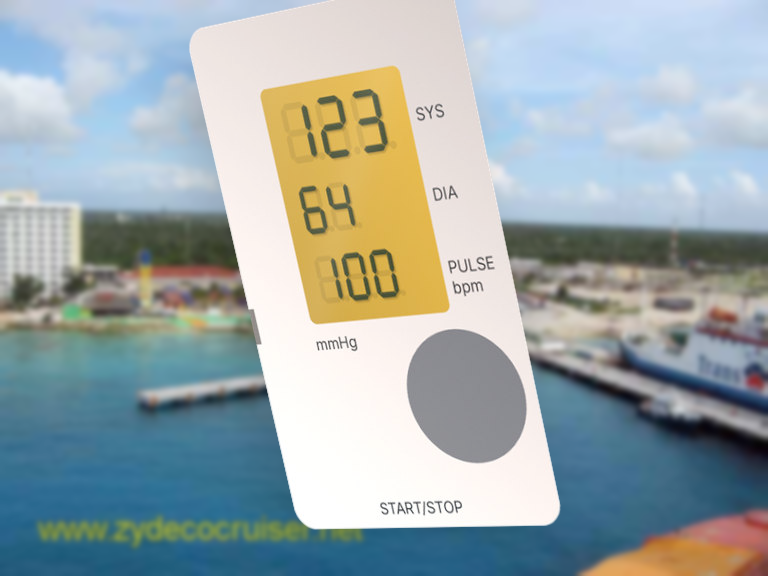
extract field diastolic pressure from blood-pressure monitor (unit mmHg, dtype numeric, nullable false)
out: 64 mmHg
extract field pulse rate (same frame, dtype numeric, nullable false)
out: 100 bpm
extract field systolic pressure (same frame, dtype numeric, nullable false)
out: 123 mmHg
